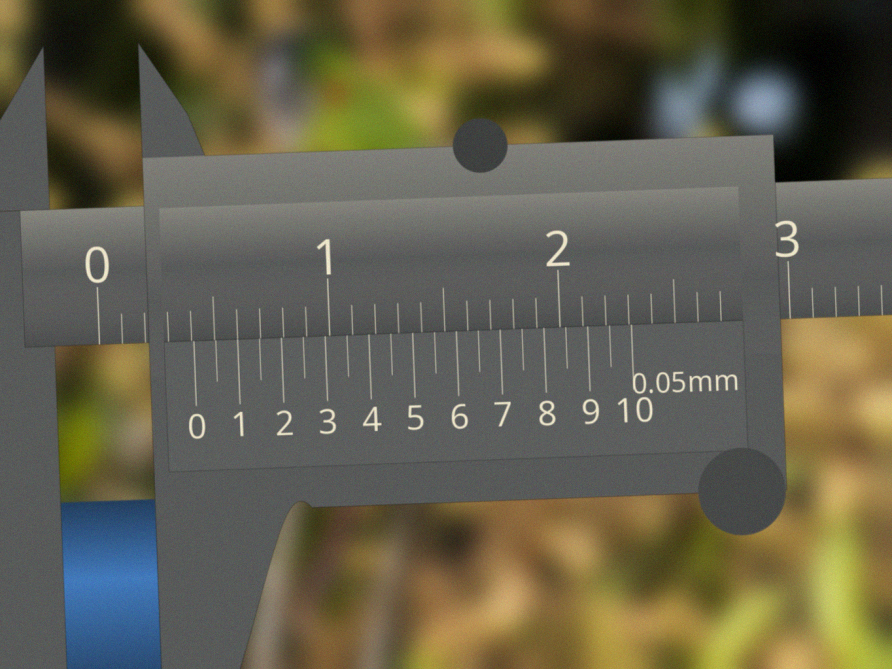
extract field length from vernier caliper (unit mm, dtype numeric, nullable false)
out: 4.10 mm
